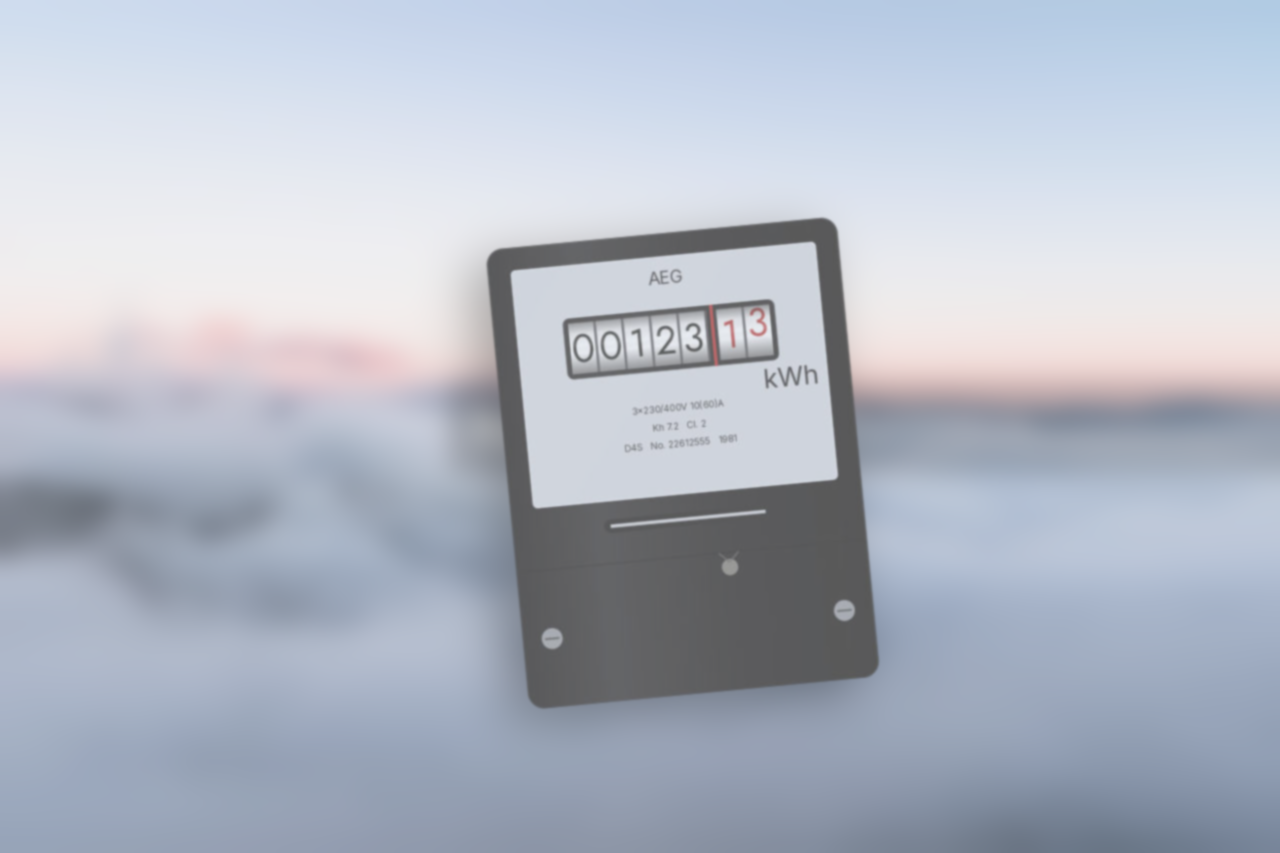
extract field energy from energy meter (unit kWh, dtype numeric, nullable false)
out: 123.13 kWh
